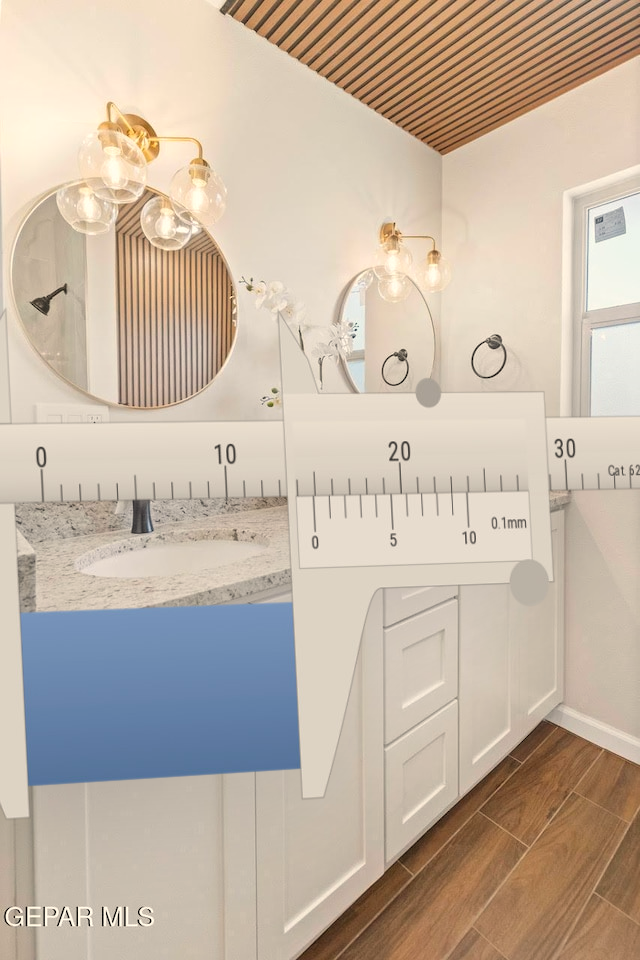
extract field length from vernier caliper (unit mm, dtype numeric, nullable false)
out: 14.9 mm
